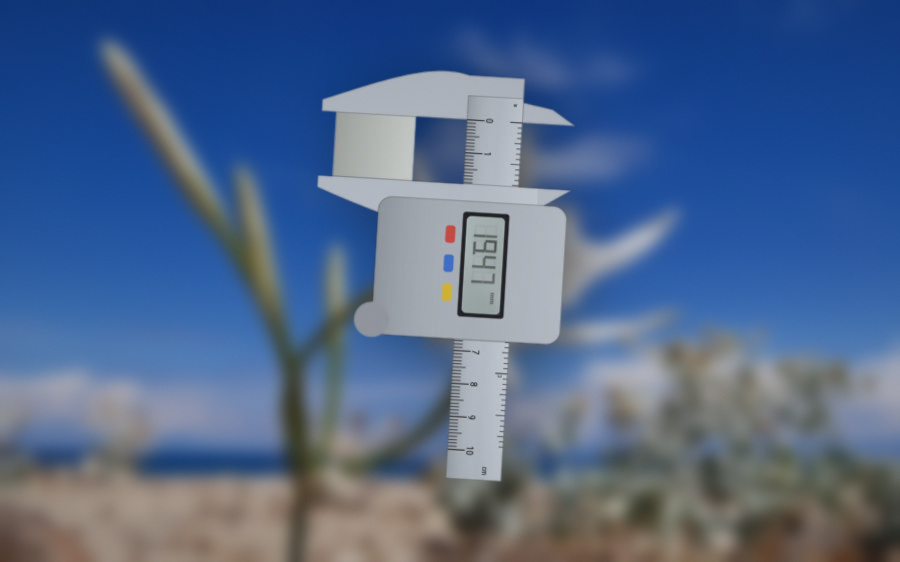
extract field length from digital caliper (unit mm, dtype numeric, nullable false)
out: 19.47 mm
